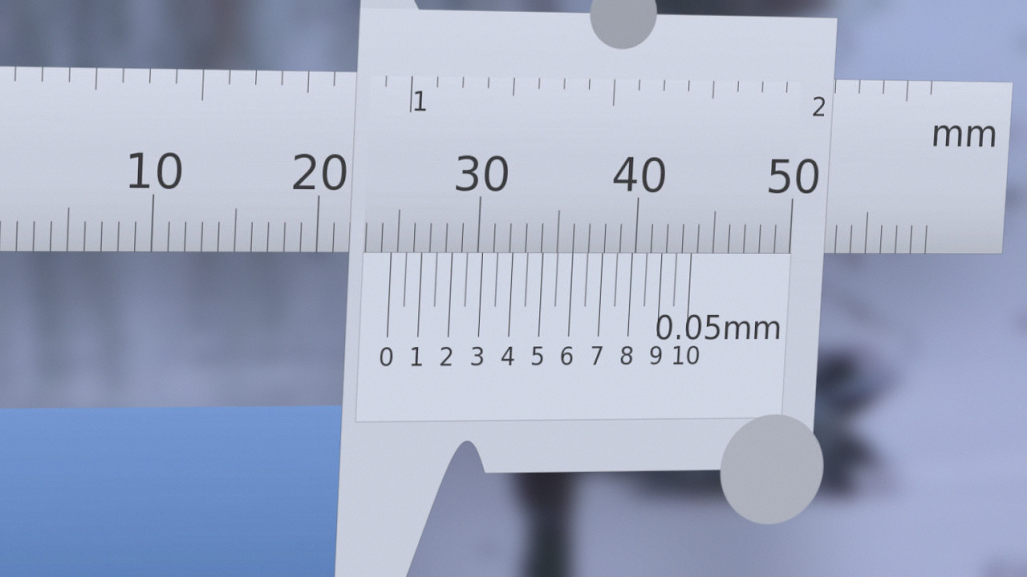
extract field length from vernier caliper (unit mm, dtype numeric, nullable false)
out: 24.6 mm
